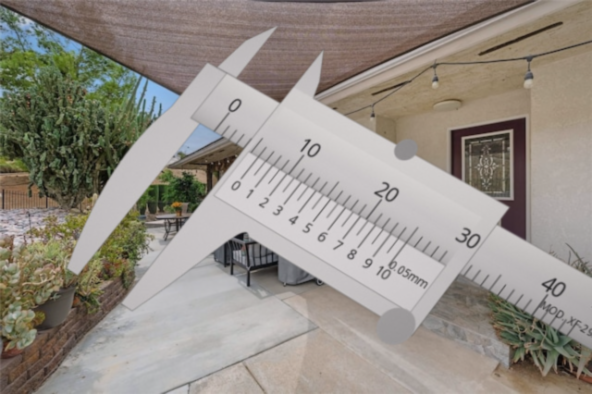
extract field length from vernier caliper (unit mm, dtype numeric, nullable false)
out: 6.0 mm
